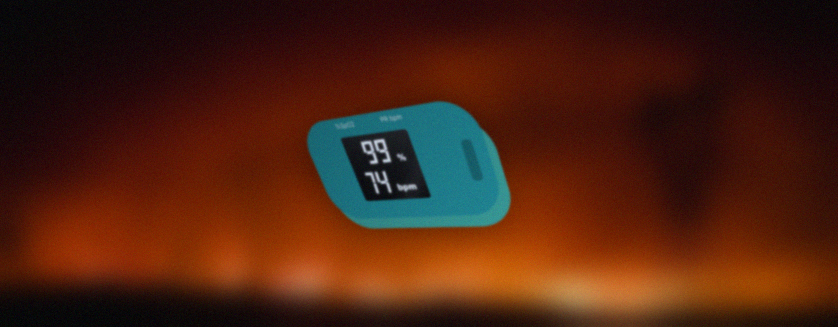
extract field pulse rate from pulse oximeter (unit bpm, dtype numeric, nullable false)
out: 74 bpm
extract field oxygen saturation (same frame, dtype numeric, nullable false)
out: 99 %
